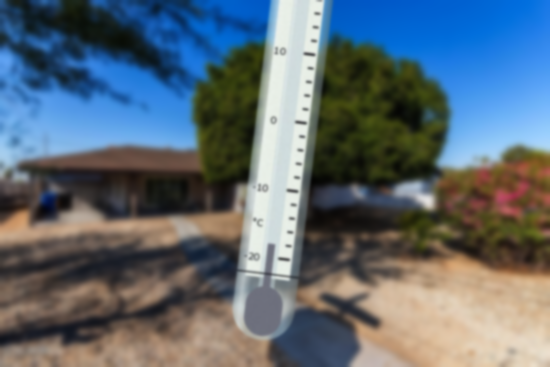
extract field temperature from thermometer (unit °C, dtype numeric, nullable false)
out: -18 °C
